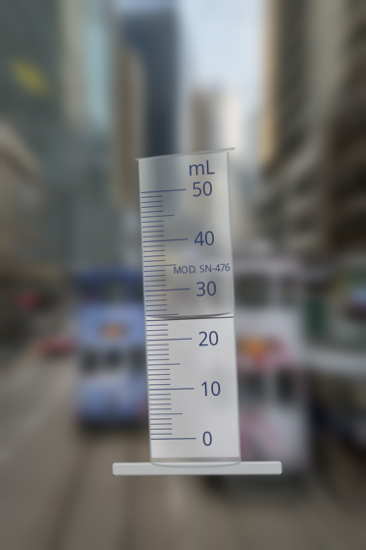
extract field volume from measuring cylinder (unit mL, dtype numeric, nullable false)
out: 24 mL
